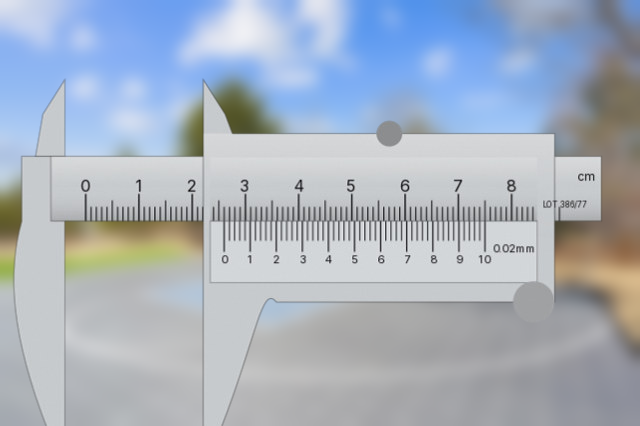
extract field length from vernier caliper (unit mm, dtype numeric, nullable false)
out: 26.0 mm
